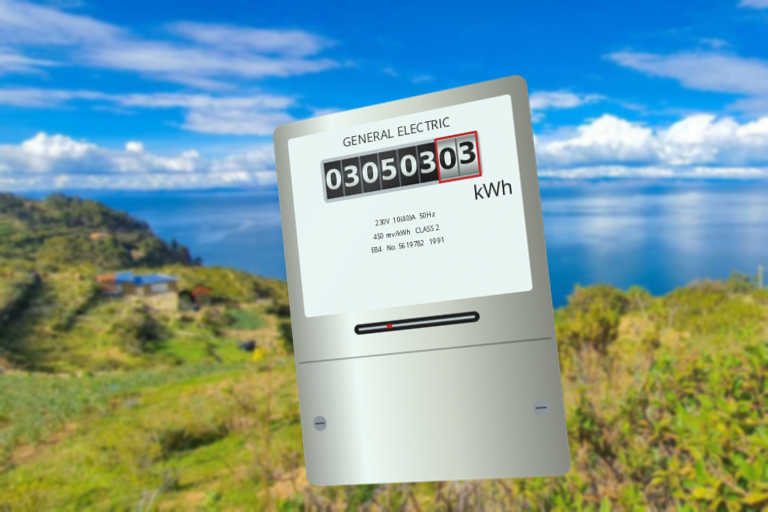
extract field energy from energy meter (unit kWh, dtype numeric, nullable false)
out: 30503.03 kWh
